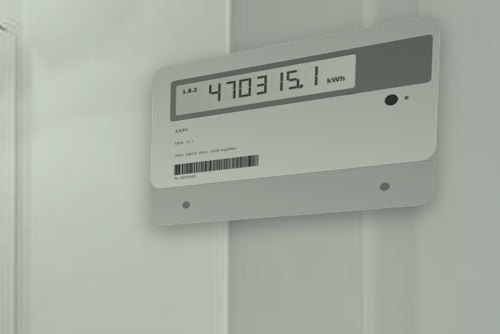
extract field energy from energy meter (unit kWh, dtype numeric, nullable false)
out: 470315.1 kWh
